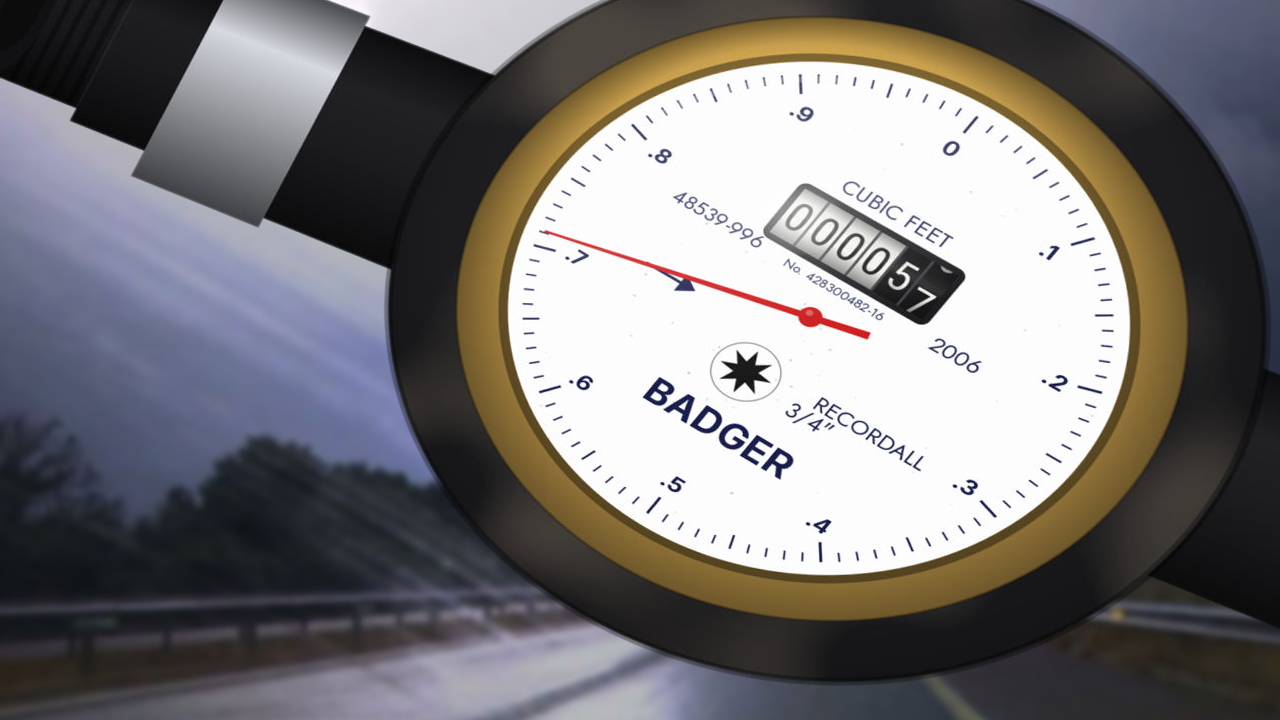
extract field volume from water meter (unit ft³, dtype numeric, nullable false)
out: 56.71 ft³
